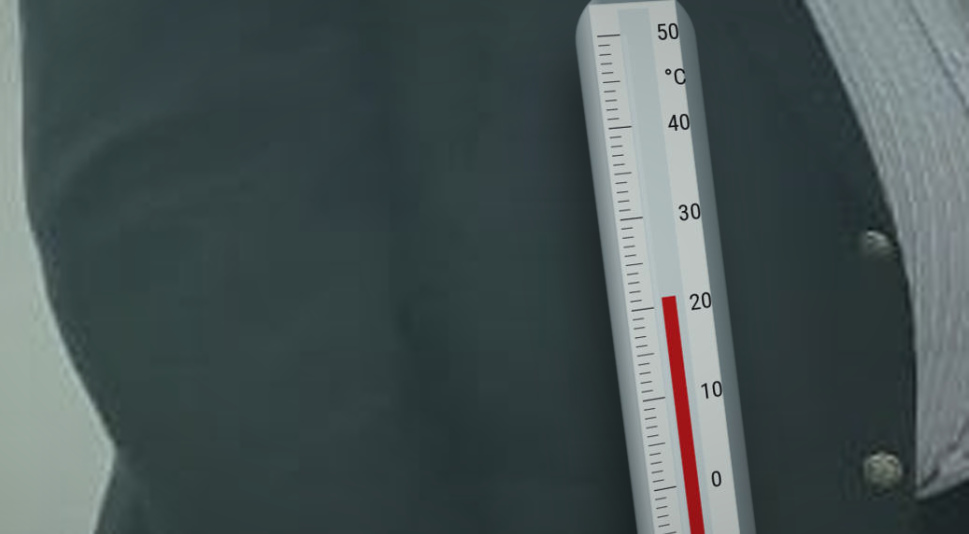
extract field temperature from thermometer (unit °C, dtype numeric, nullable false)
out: 21 °C
